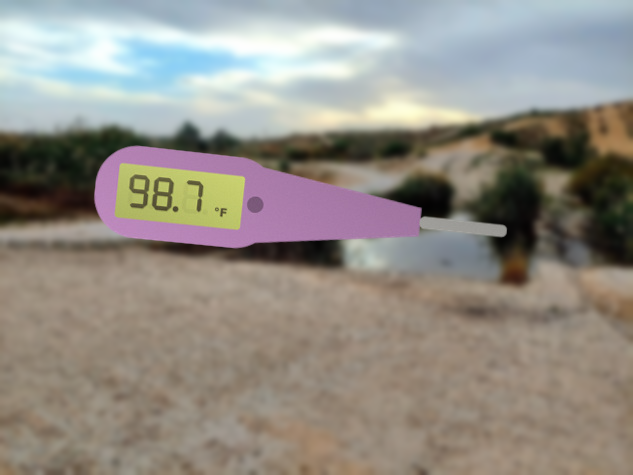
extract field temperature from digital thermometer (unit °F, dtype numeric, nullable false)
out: 98.7 °F
